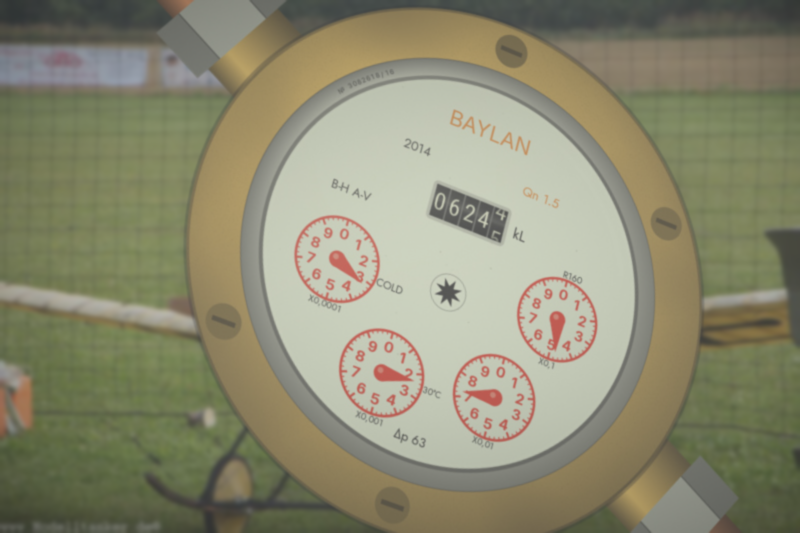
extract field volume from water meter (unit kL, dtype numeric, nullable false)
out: 6244.4723 kL
